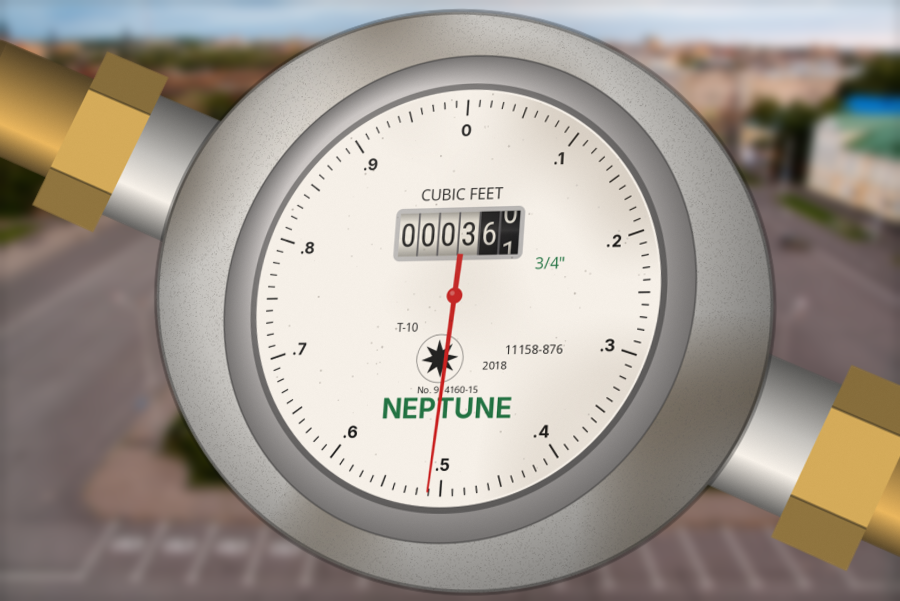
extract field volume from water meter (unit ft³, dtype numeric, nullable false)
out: 360.51 ft³
